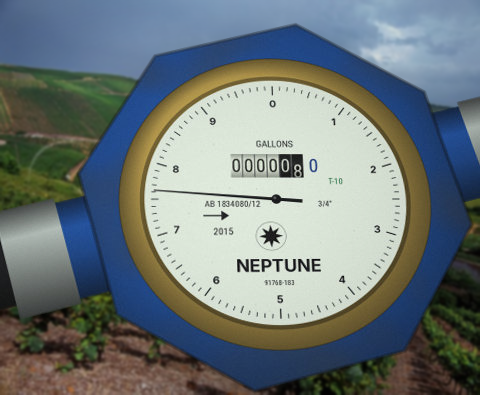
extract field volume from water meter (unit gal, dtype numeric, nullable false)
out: 77.6 gal
